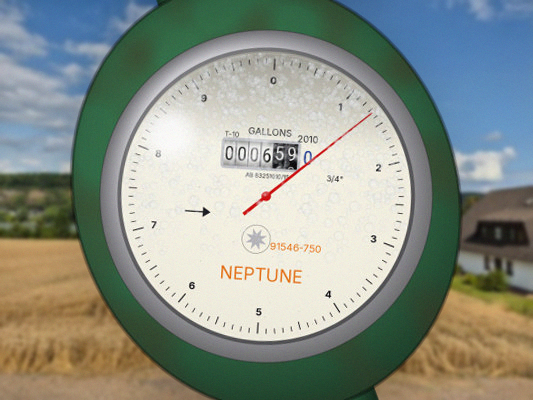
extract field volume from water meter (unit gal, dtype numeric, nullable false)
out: 6591.3 gal
